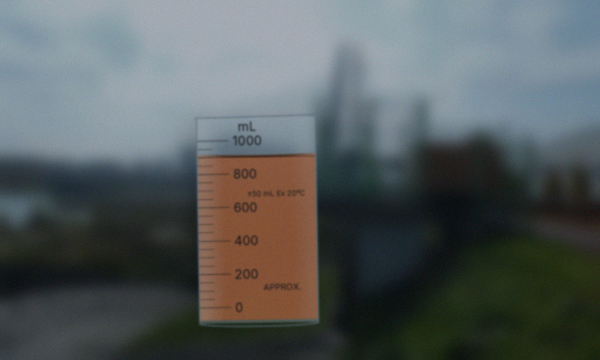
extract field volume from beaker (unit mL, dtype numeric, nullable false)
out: 900 mL
